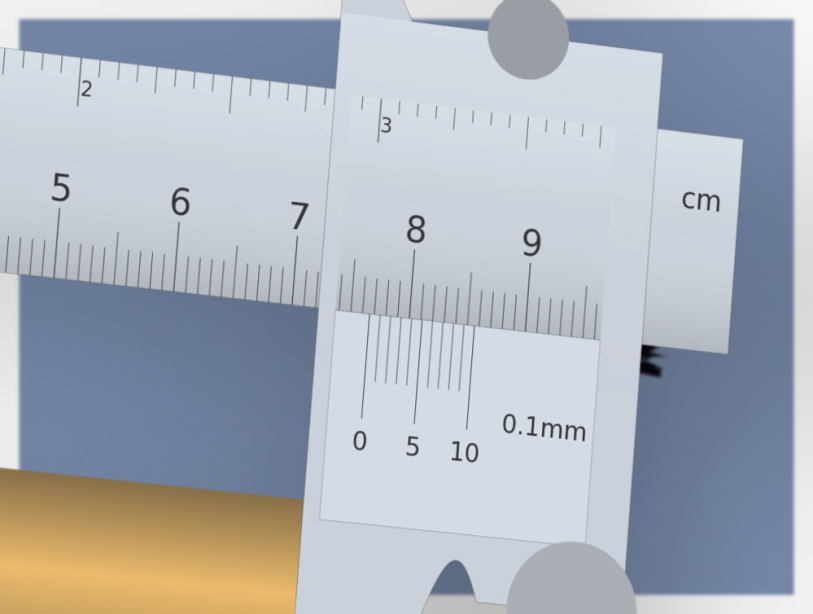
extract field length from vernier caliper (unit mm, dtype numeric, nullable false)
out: 76.6 mm
